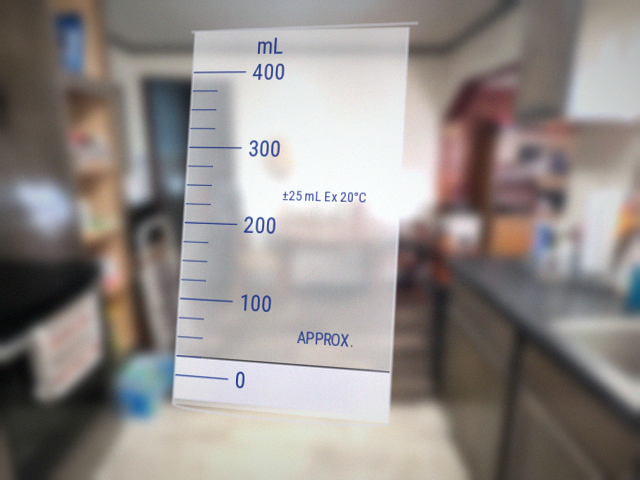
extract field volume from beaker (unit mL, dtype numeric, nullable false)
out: 25 mL
